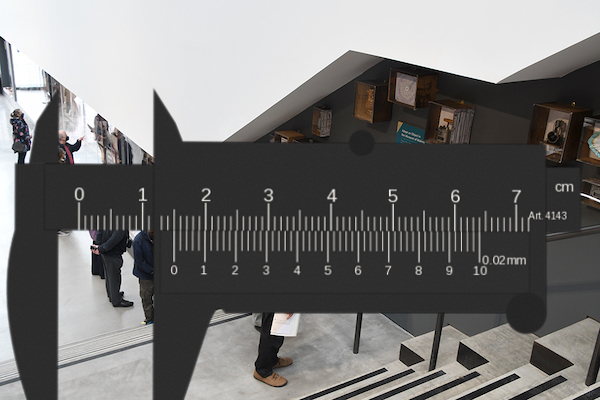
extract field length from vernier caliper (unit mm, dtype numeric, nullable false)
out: 15.0 mm
